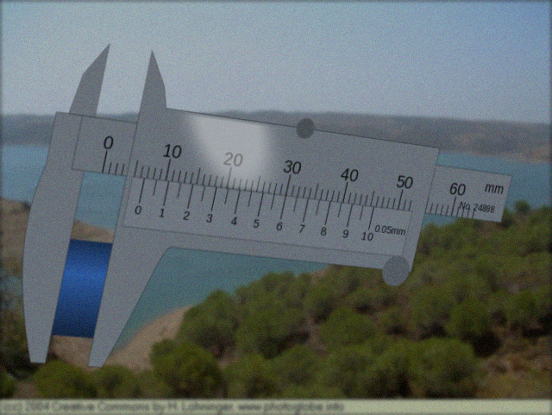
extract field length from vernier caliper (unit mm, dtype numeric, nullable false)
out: 6.6 mm
